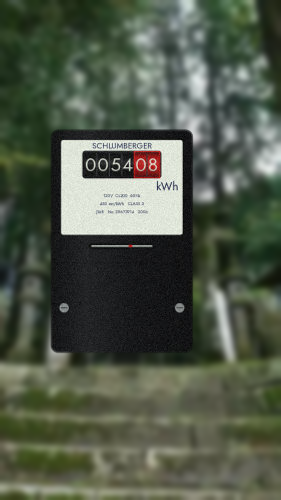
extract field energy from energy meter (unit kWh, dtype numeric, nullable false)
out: 54.08 kWh
